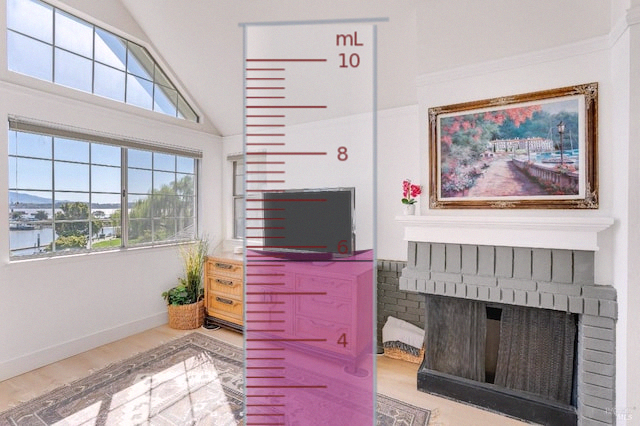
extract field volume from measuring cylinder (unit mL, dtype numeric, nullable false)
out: 5.7 mL
